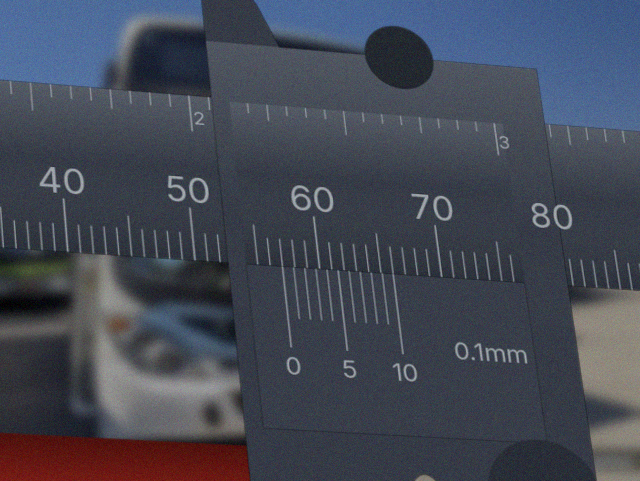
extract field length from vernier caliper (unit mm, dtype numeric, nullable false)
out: 57.0 mm
